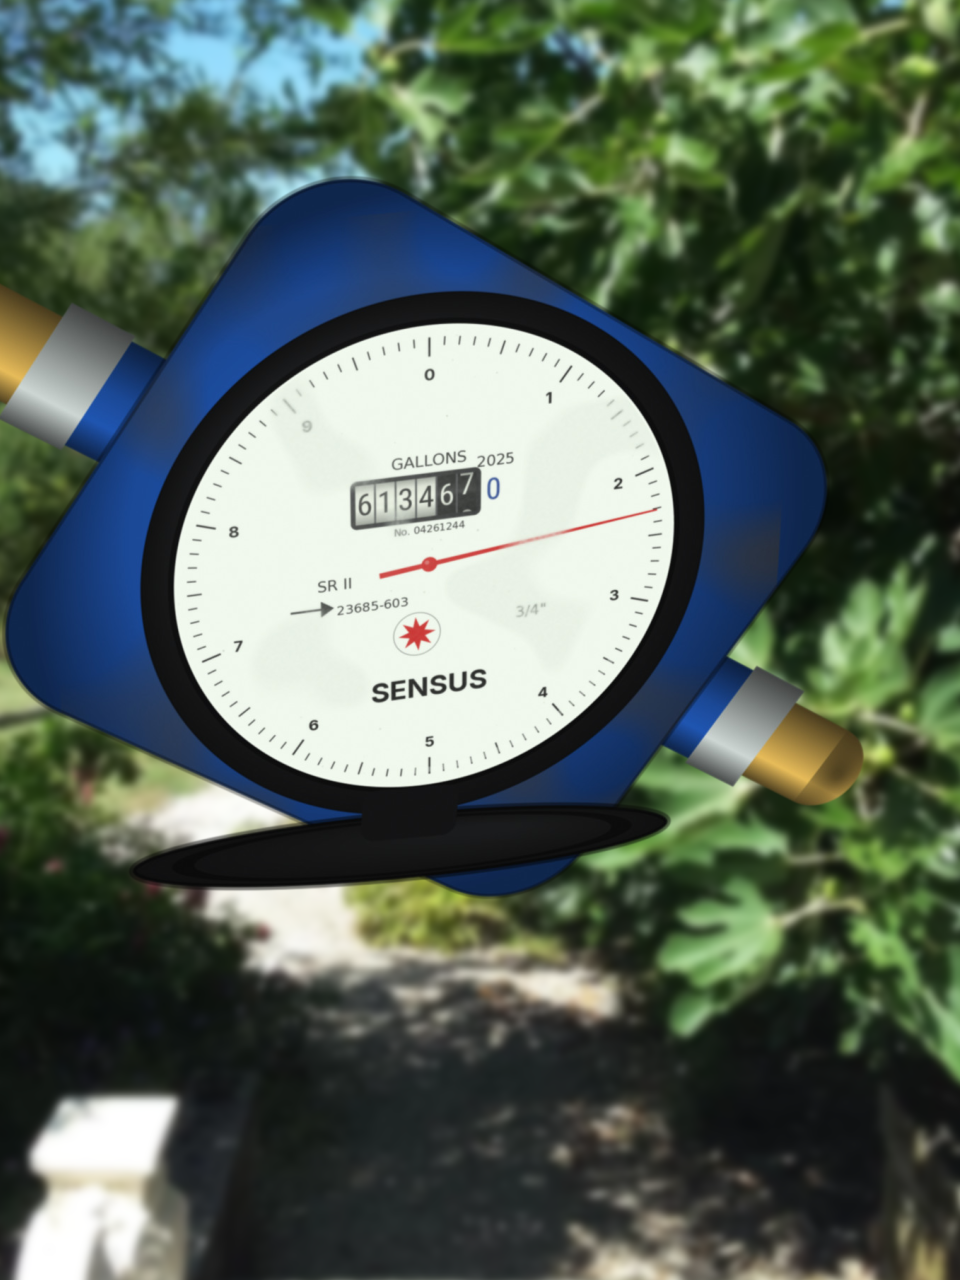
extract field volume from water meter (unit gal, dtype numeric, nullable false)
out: 6134672.3 gal
